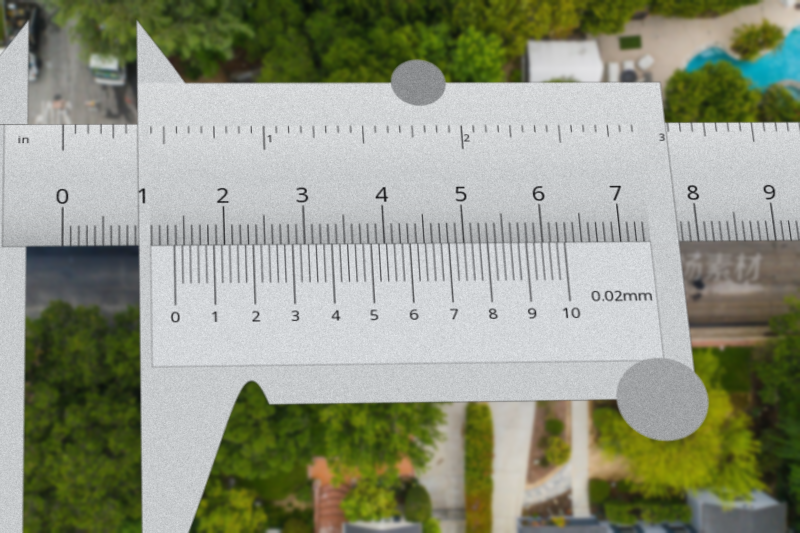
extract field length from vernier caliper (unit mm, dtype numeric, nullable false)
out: 13.8 mm
